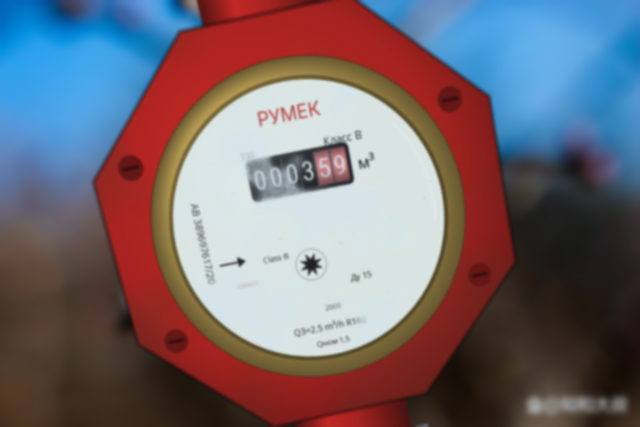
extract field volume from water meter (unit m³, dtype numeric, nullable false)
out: 3.59 m³
